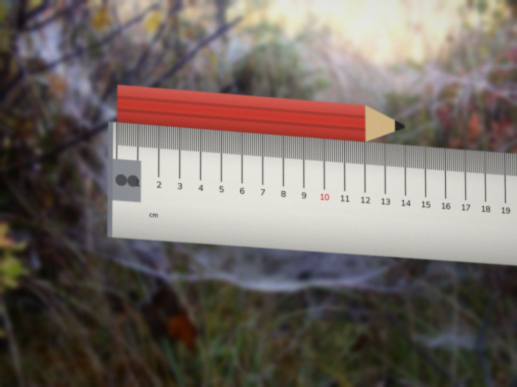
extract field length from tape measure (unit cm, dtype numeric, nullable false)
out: 14 cm
